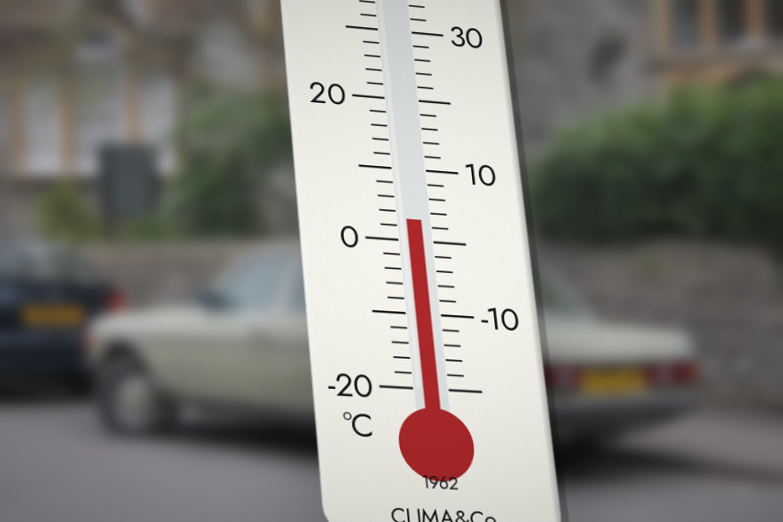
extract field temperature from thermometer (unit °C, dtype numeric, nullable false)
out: 3 °C
